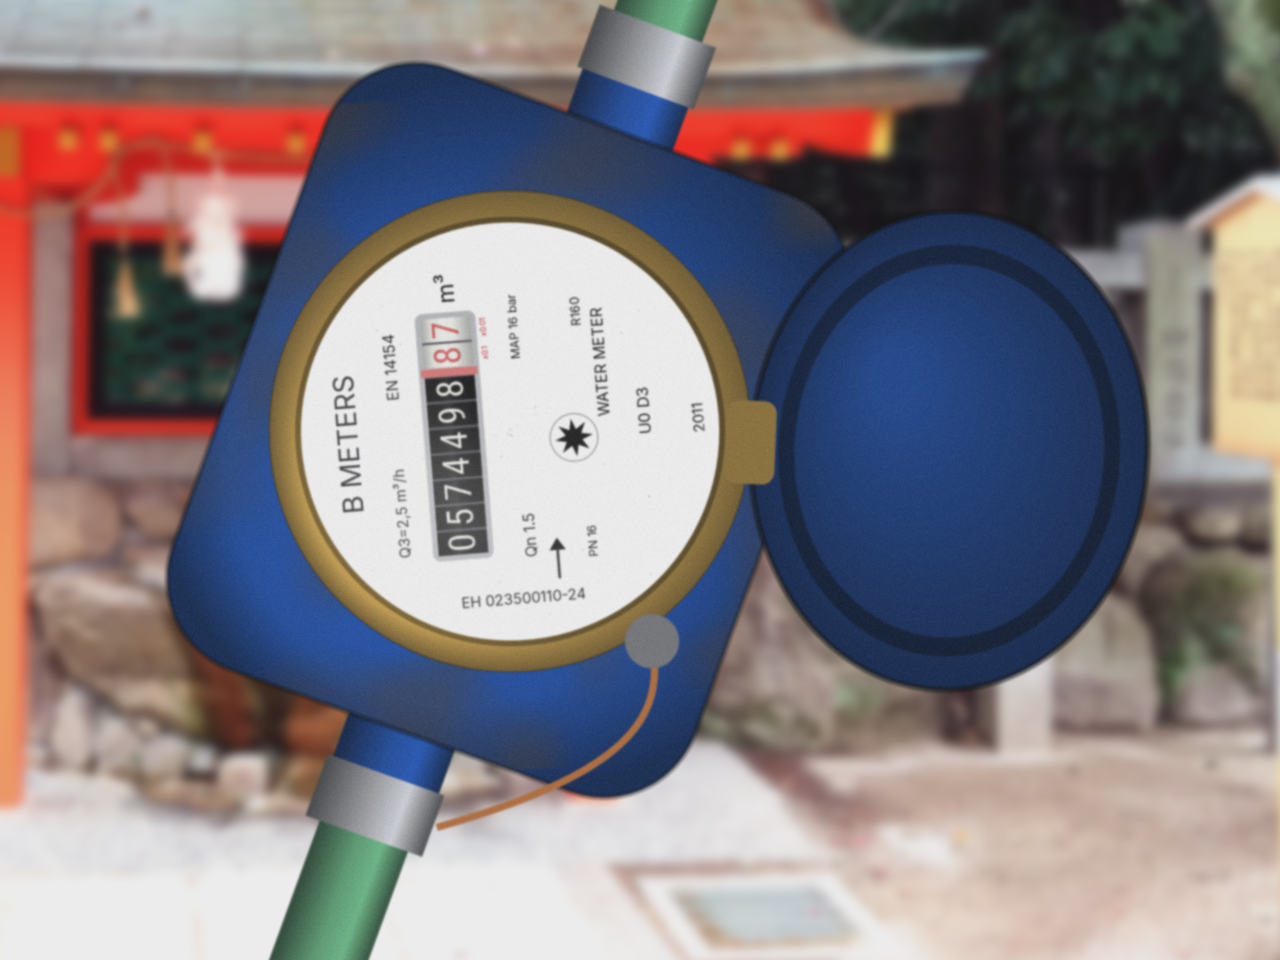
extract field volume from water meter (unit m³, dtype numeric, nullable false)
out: 574498.87 m³
